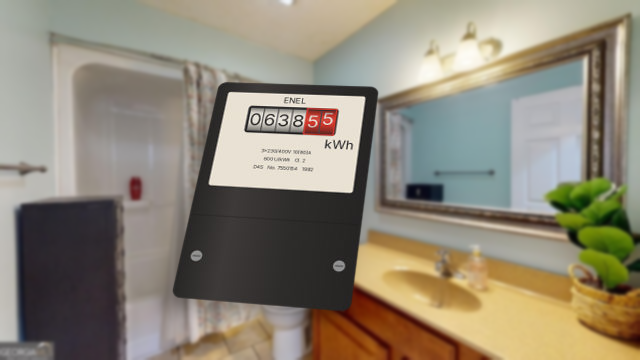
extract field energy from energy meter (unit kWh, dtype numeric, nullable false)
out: 638.55 kWh
